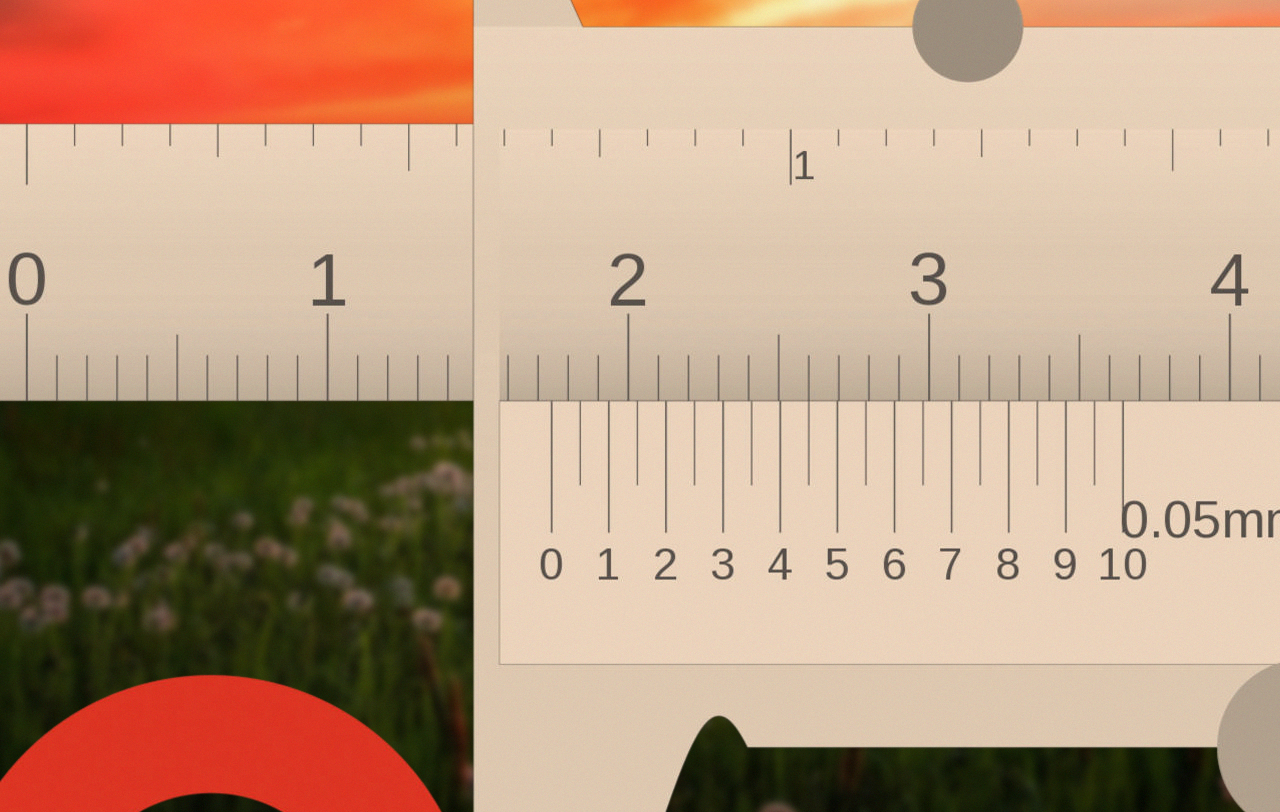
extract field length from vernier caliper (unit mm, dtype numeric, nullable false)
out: 17.45 mm
